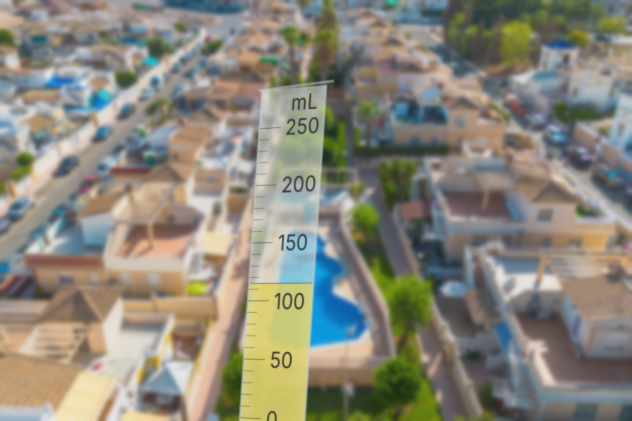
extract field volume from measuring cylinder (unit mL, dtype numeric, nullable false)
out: 115 mL
